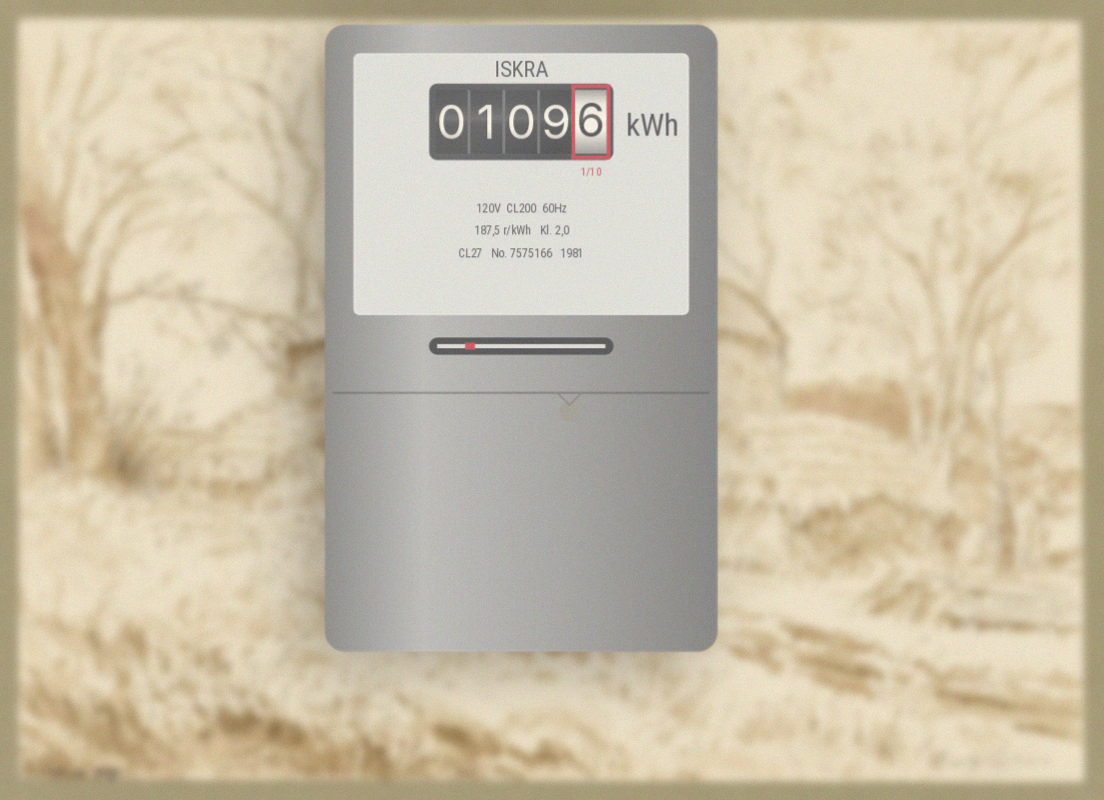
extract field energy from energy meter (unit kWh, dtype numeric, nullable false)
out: 109.6 kWh
